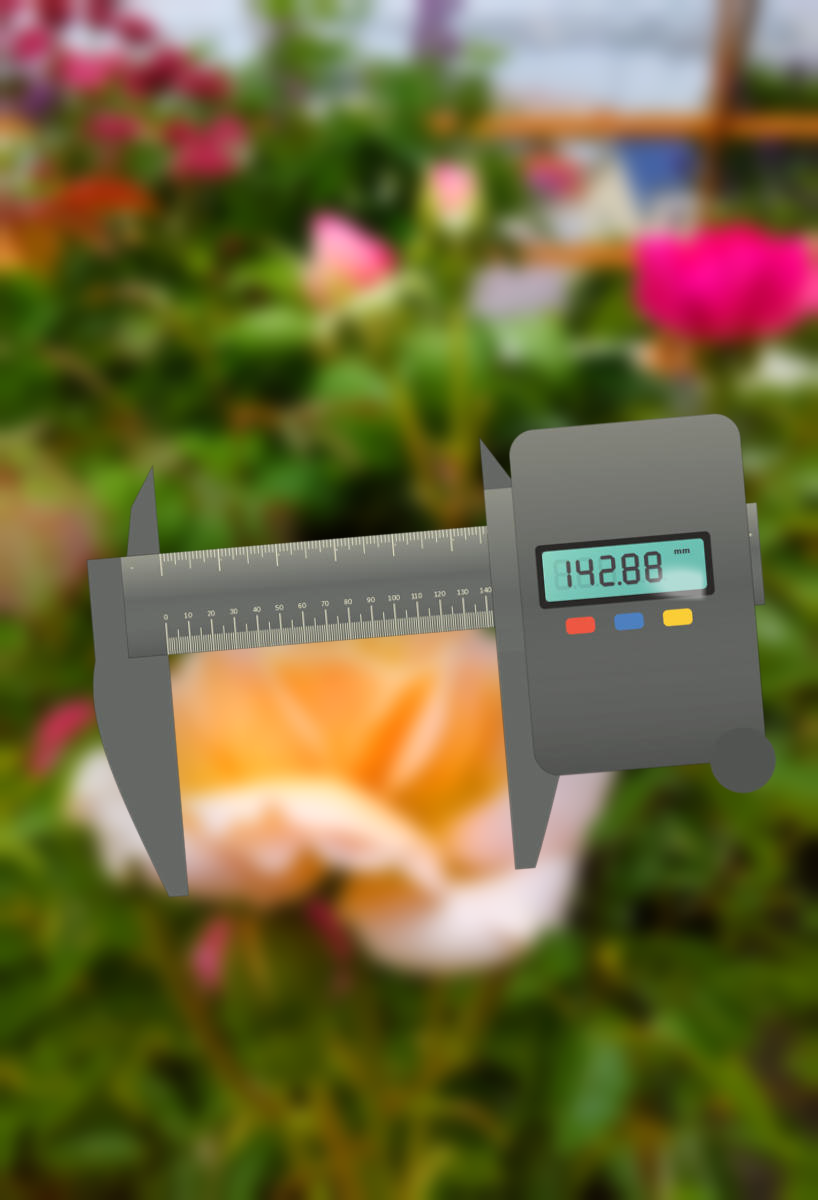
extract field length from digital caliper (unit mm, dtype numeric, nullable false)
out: 142.88 mm
